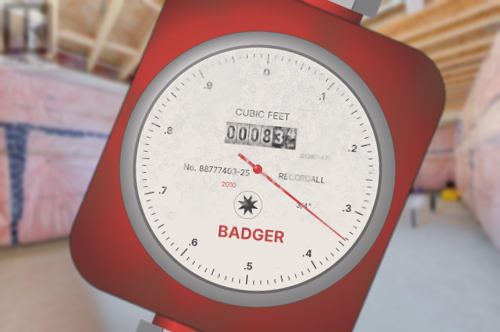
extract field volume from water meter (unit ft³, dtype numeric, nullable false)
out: 834.34 ft³
